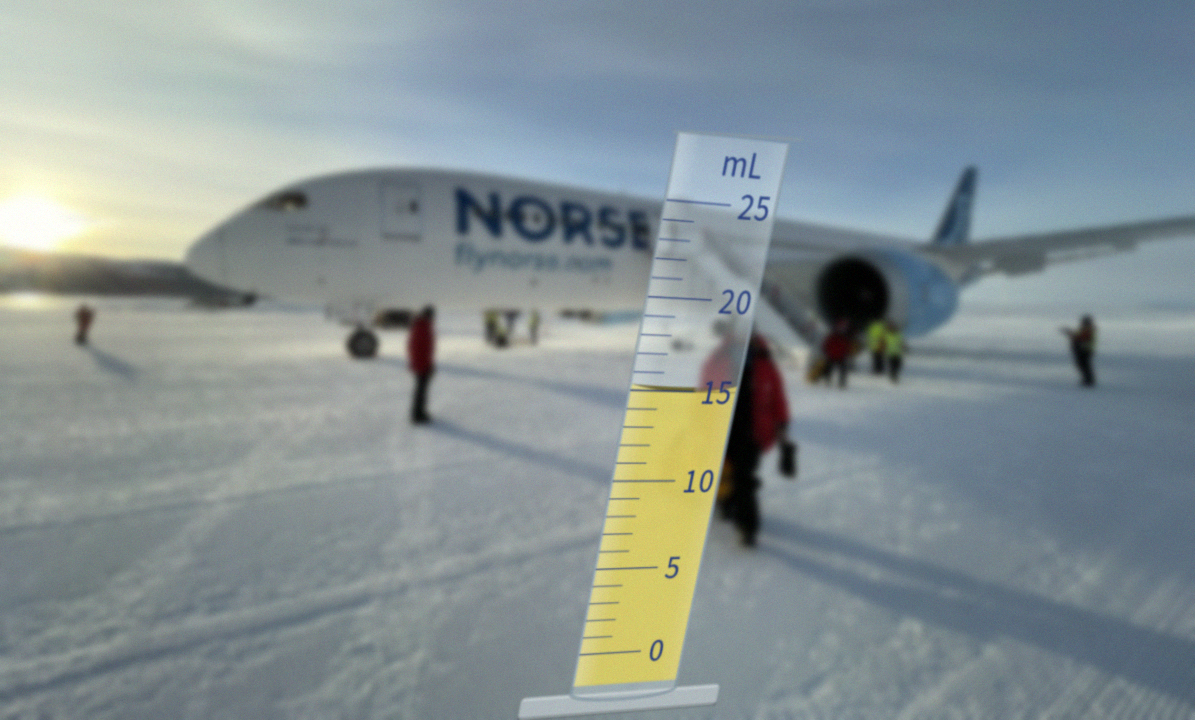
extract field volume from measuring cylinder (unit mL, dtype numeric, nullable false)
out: 15 mL
